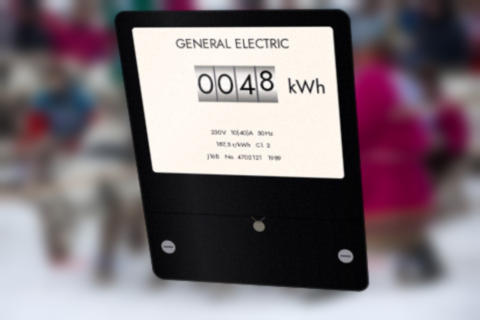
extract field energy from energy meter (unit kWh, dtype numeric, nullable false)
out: 48 kWh
